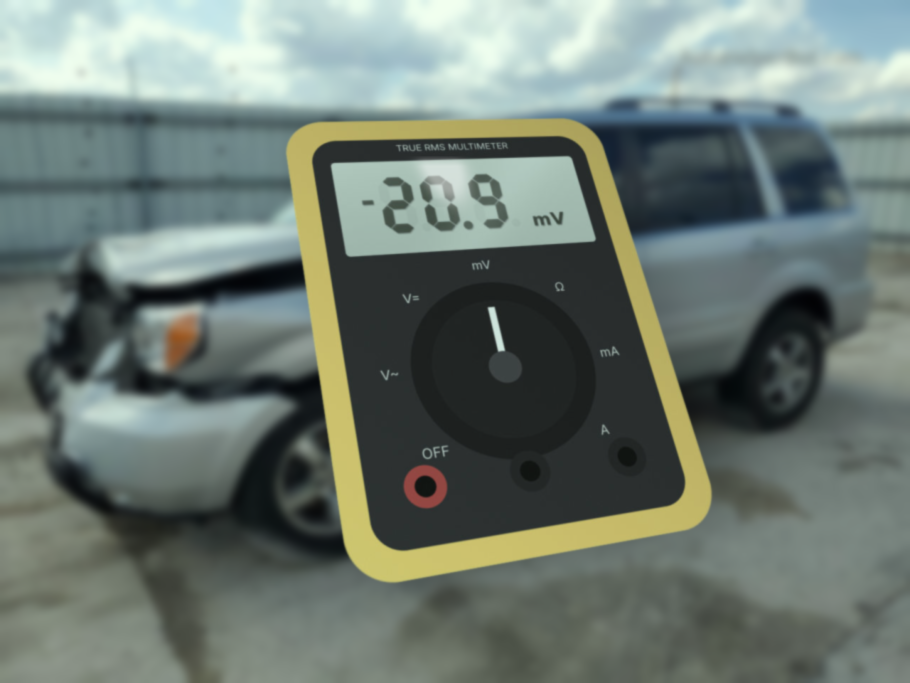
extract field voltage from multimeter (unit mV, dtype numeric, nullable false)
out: -20.9 mV
